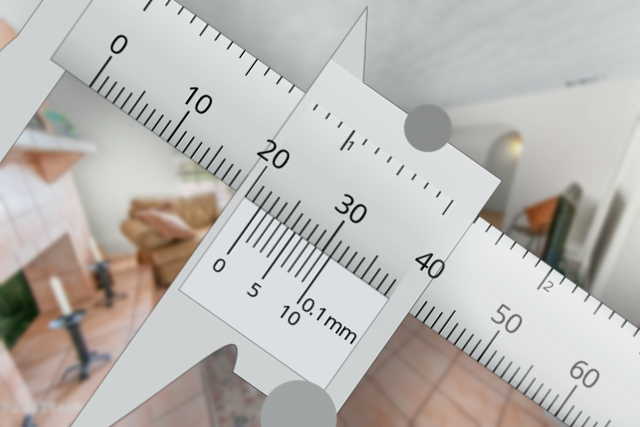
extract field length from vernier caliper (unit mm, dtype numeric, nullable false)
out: 22.0 mm
